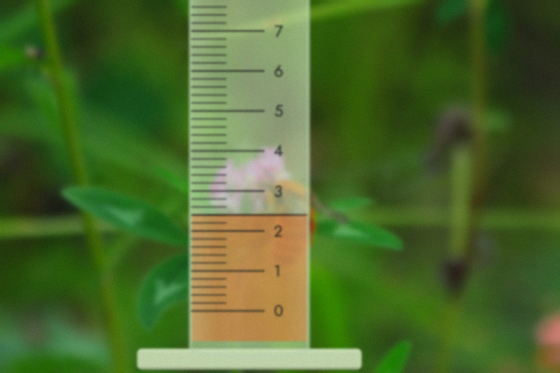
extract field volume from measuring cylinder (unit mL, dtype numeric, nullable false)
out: 2.4 mL
